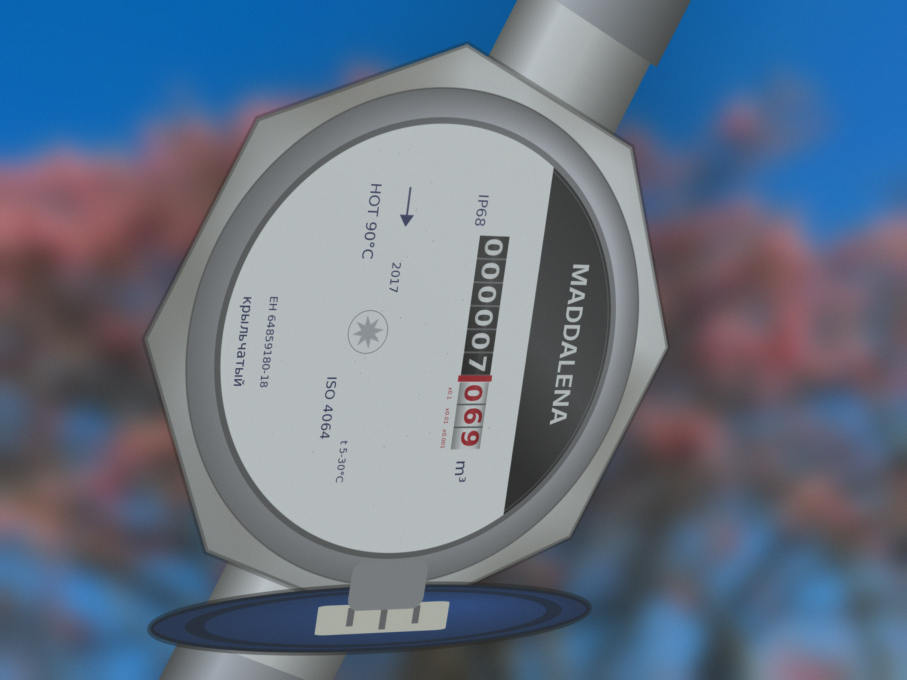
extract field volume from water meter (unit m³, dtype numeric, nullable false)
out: 7.069 m³
